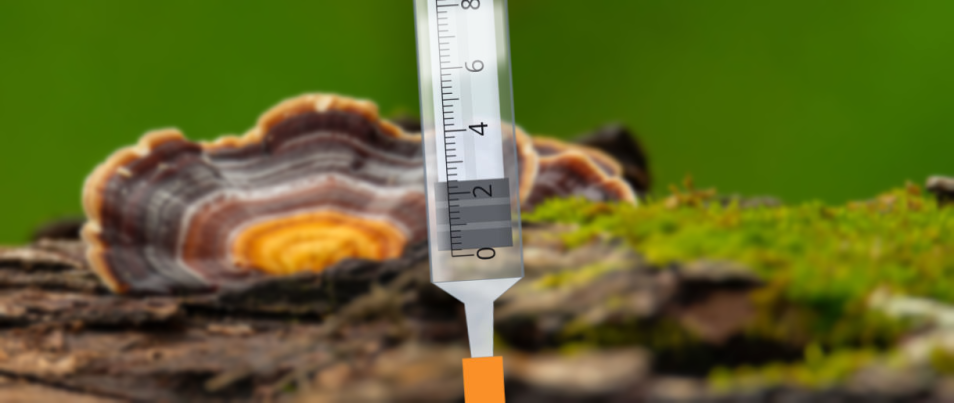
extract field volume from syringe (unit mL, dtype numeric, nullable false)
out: 0.2 mL
